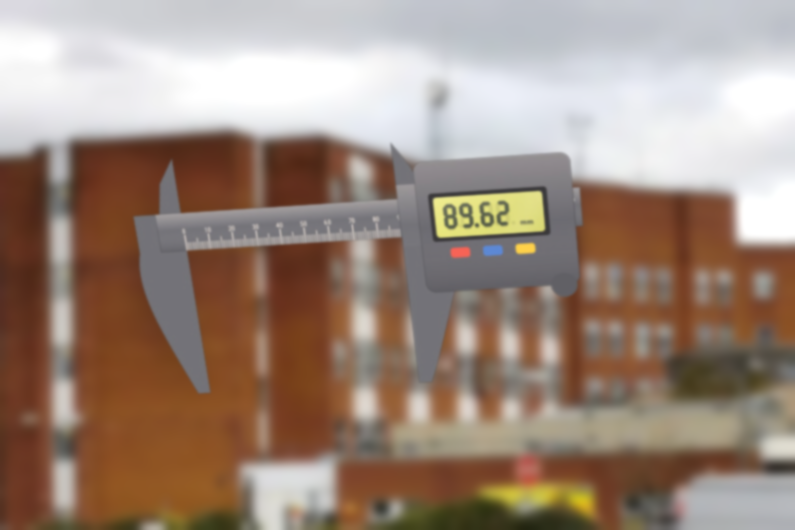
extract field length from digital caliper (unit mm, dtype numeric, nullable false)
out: 89.62 mm
